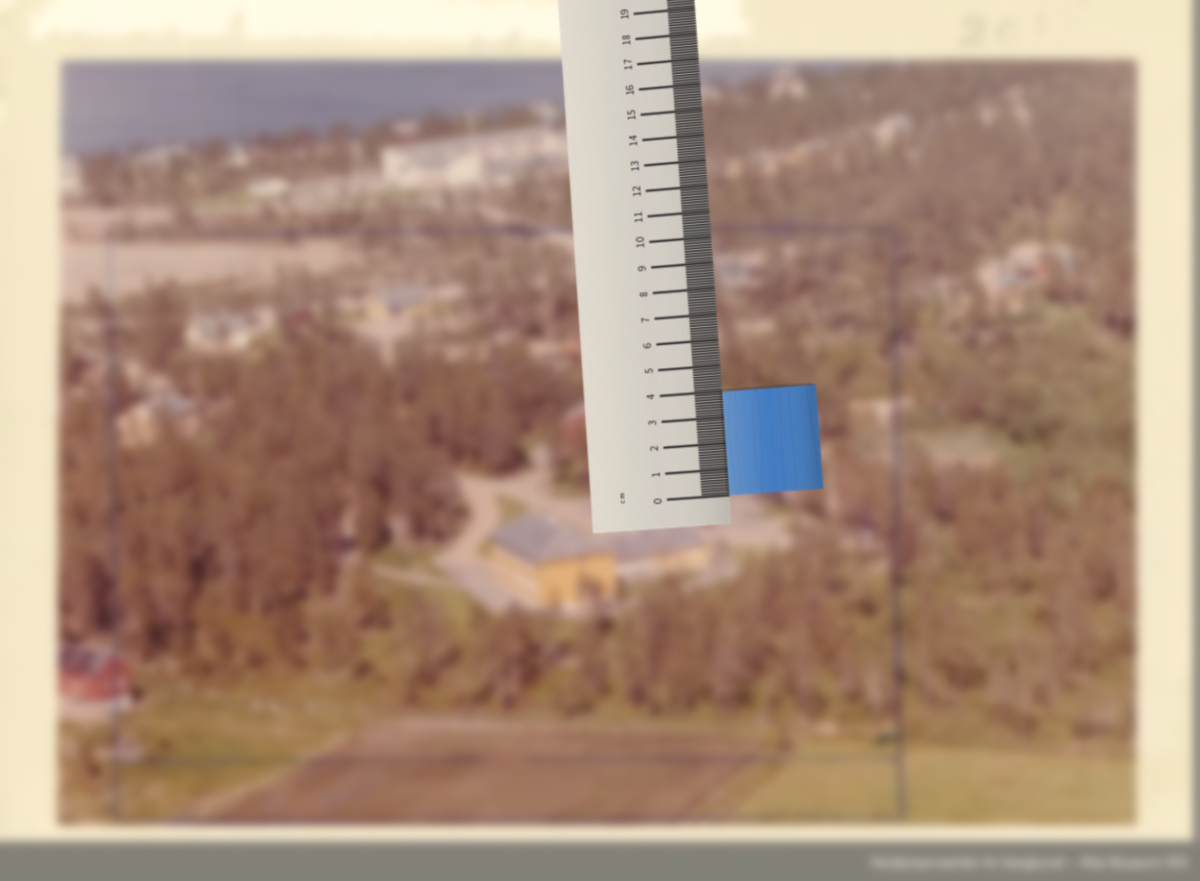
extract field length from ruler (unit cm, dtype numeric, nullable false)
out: 4 cm
